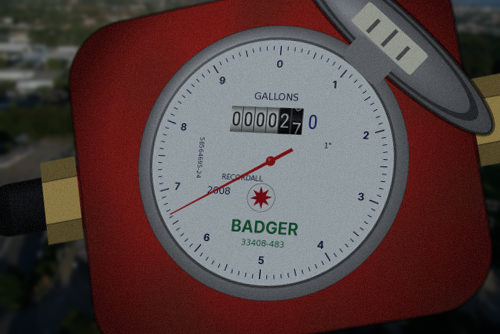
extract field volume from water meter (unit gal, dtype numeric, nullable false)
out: 266.6 gal
